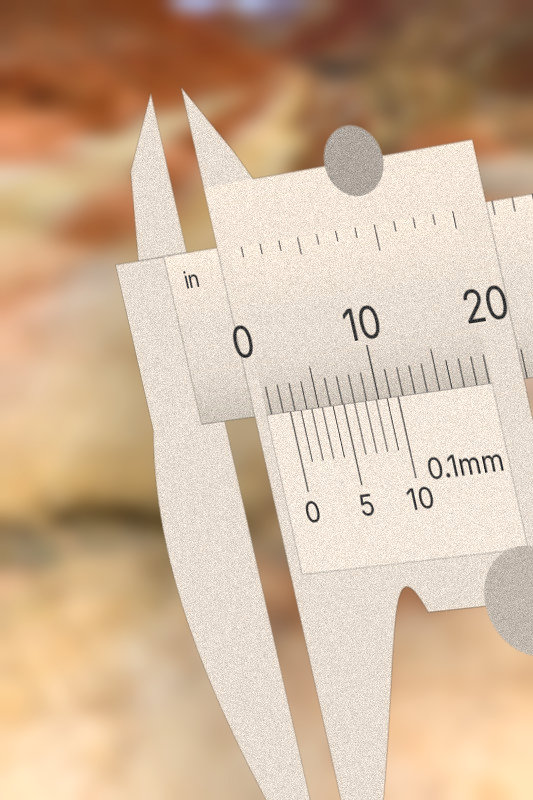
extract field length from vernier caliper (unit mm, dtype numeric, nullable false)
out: 2.6 mm
